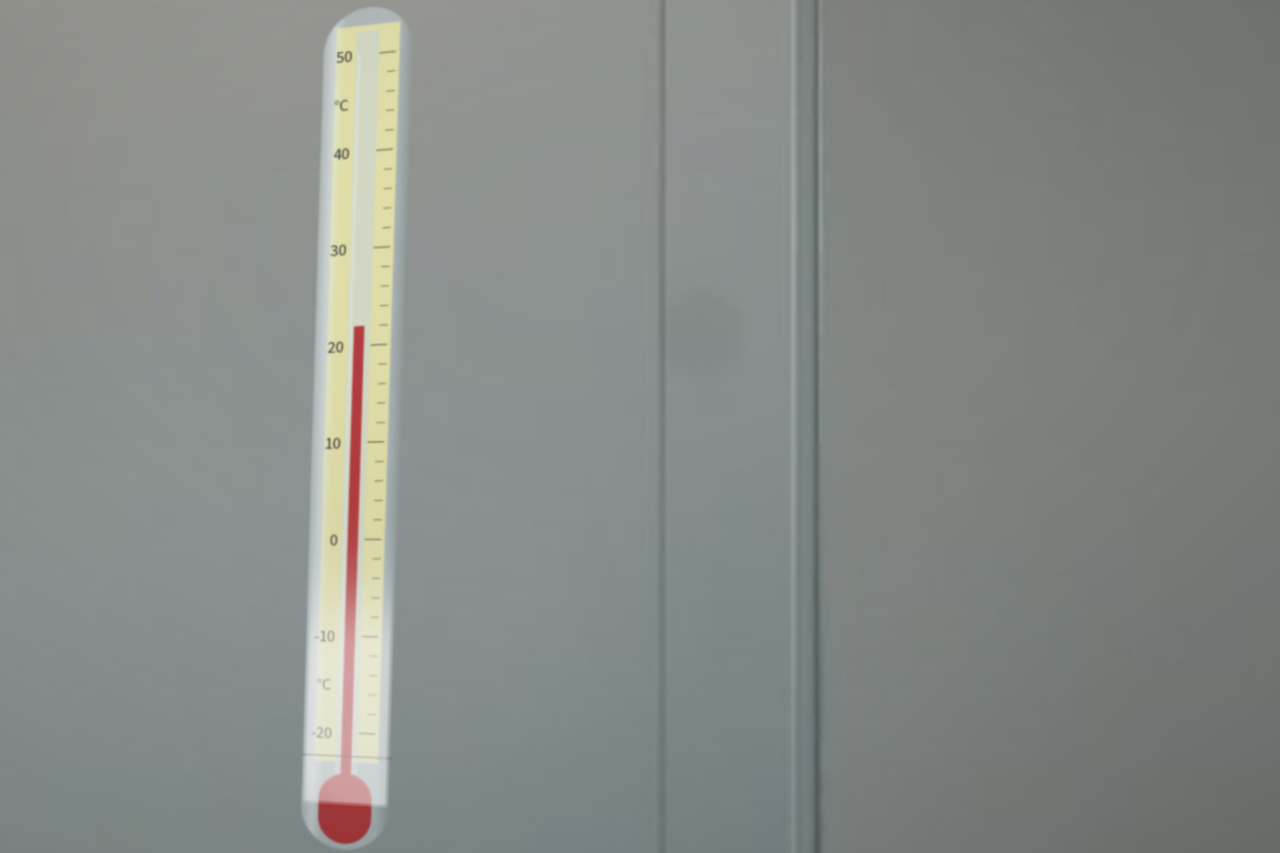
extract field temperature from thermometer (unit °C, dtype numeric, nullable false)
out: 22 °C
